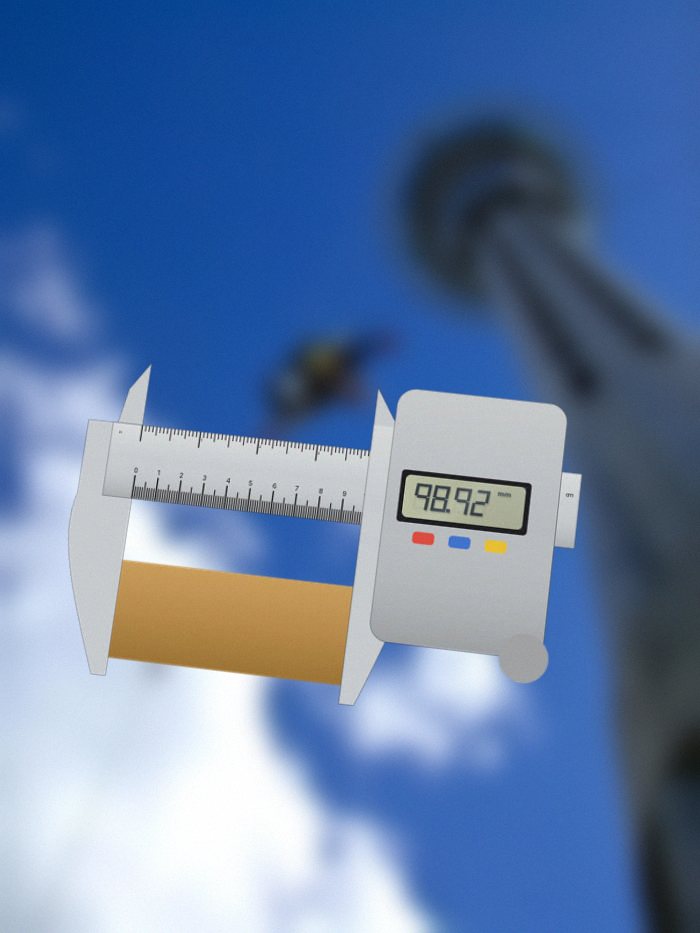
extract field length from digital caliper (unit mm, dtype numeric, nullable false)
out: 98.92 mm
